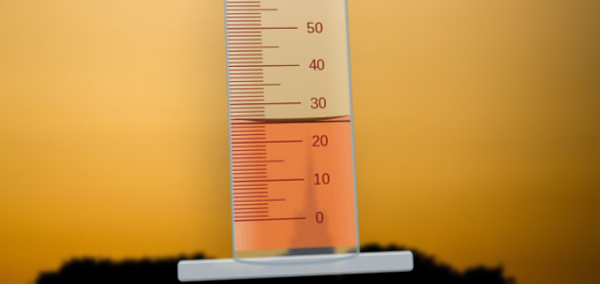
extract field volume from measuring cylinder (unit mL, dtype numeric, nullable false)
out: 25 mL
